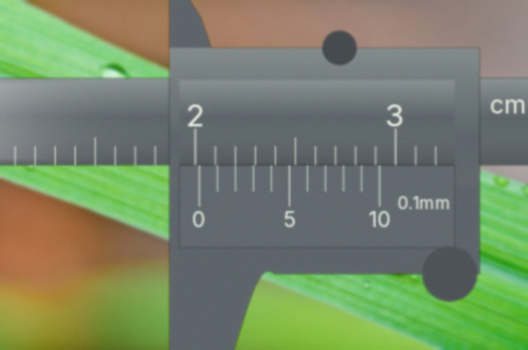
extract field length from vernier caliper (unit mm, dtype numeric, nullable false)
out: 20.2 mm
